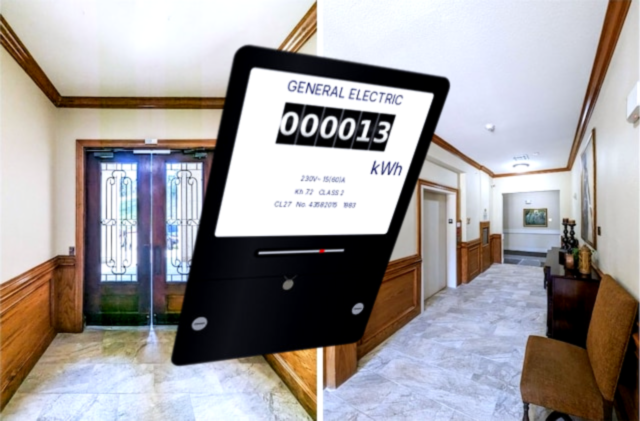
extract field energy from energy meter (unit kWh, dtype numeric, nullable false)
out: 13 kWh
